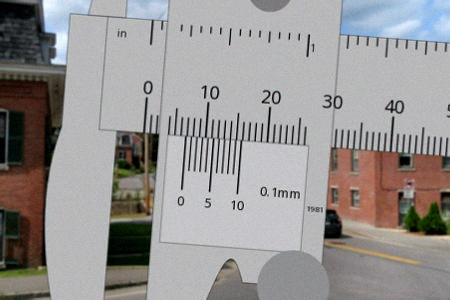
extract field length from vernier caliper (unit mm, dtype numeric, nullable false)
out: 6.8 mm
